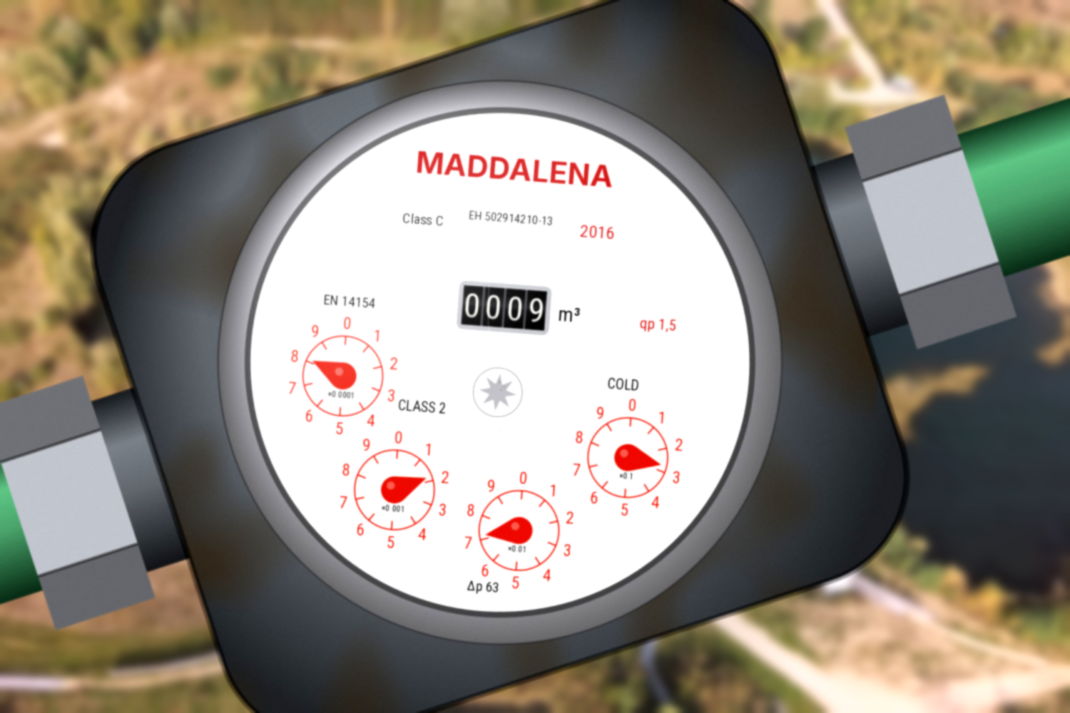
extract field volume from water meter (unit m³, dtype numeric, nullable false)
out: 9.2718 m³
